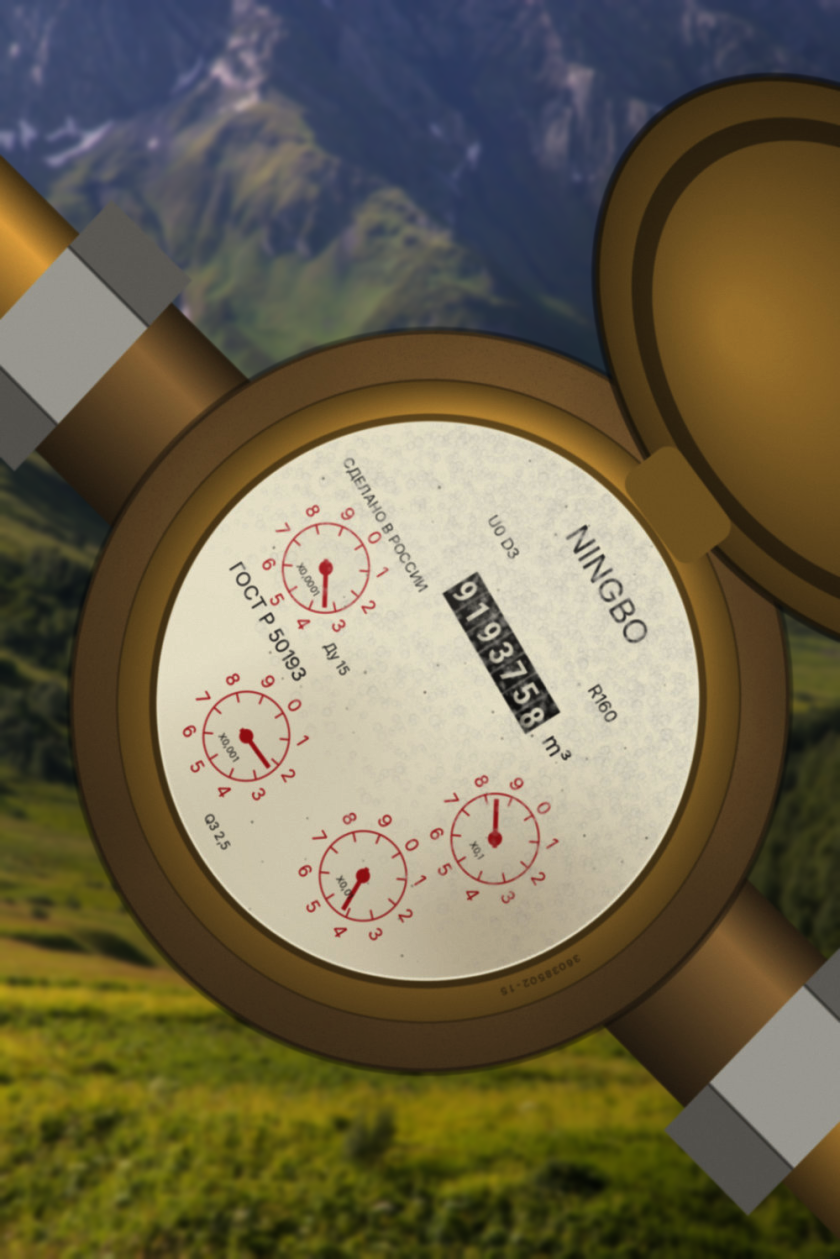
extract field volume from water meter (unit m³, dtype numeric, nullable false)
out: 9193757.8423 m³
